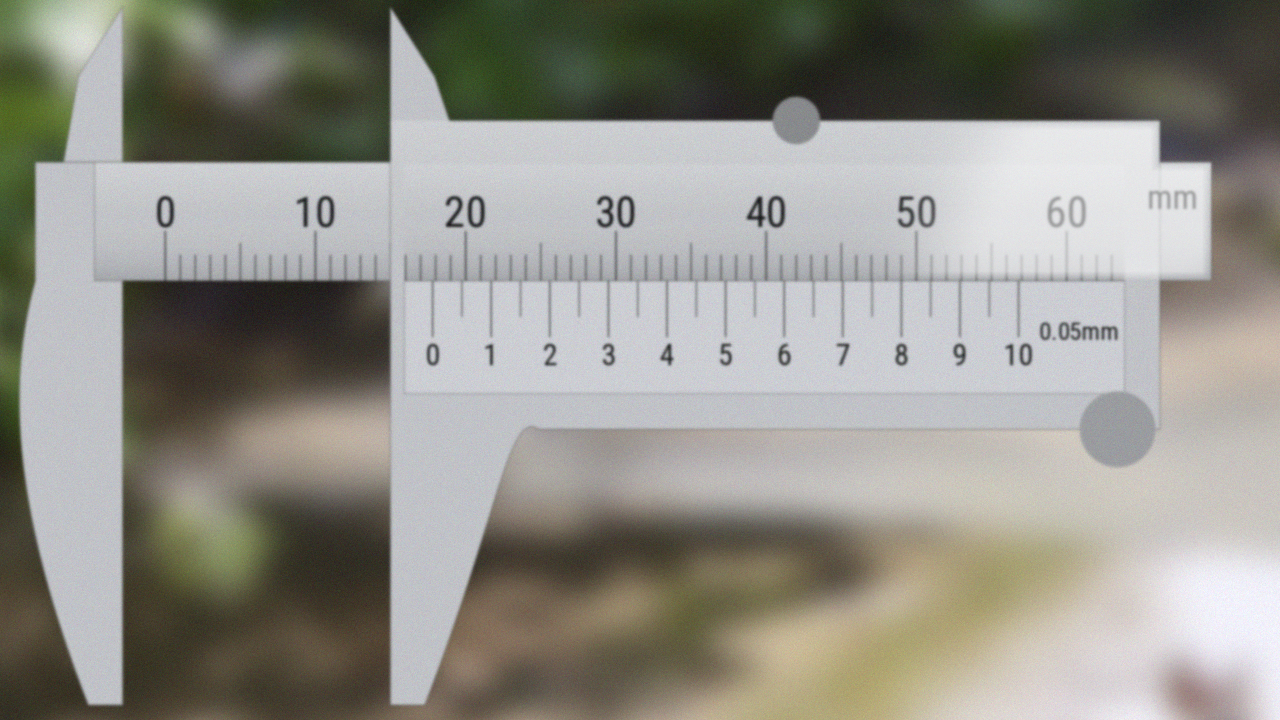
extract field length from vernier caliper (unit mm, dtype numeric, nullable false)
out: 17.8 mm
